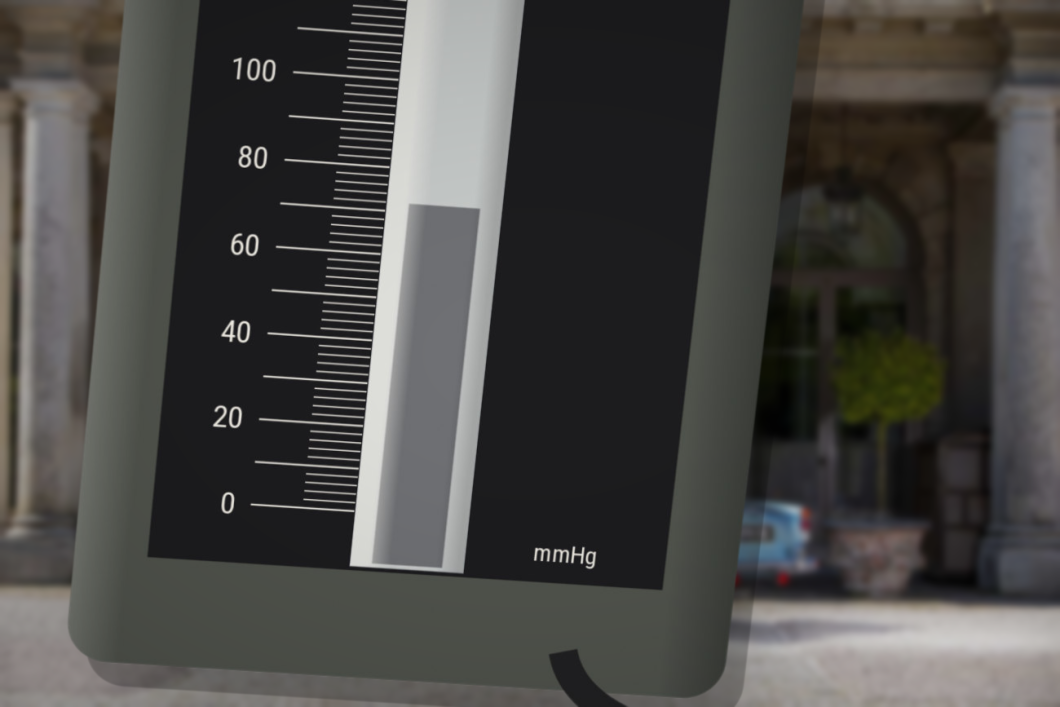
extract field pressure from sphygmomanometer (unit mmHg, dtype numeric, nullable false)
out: 72 mmHg
